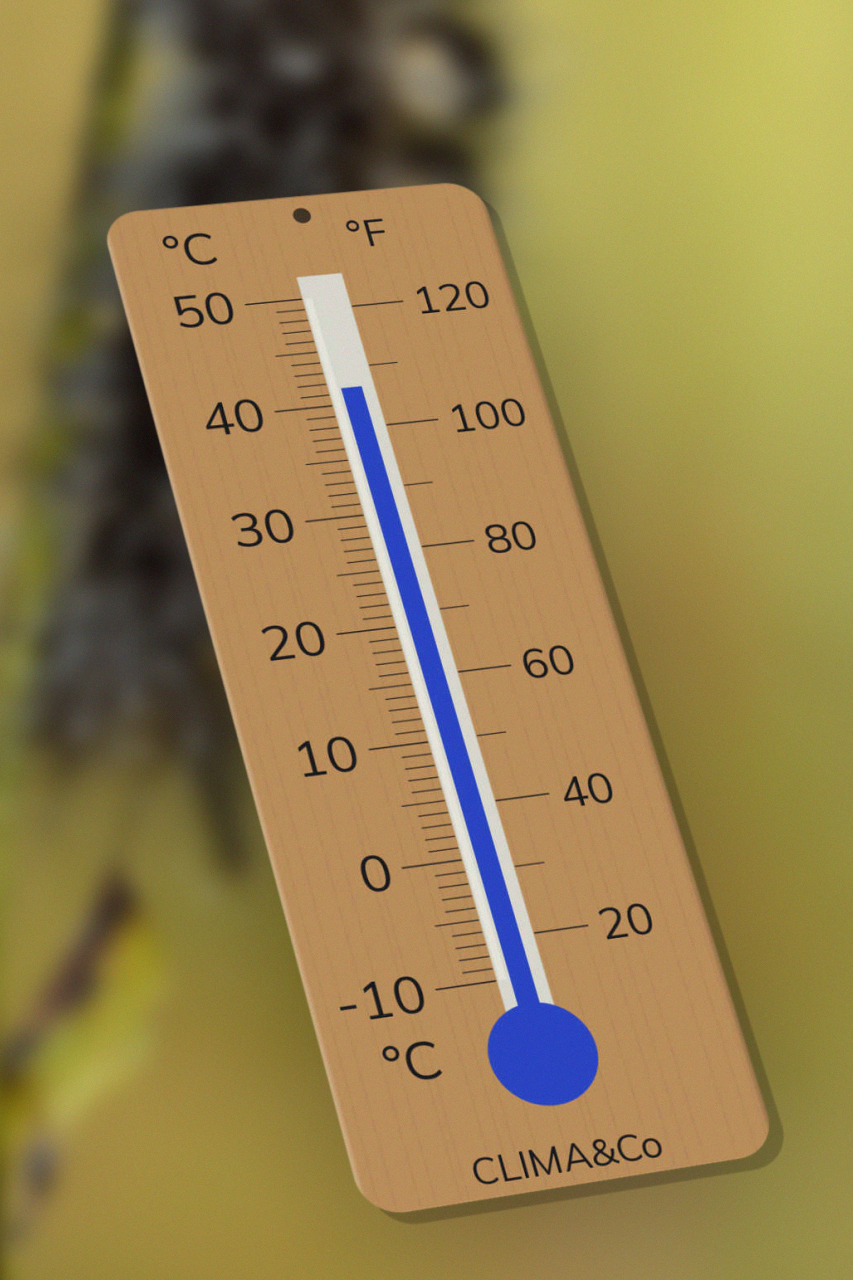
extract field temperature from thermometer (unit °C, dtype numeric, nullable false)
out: 41.5 °C
